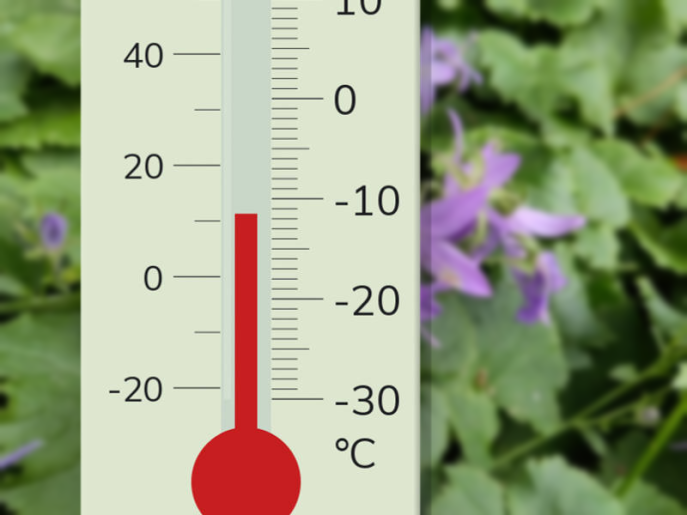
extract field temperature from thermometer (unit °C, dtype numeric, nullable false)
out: -11.5 °C
